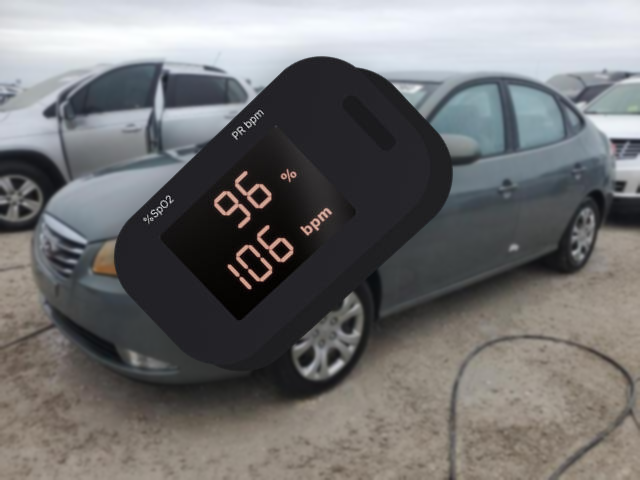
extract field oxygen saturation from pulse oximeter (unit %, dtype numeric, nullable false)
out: 96 %
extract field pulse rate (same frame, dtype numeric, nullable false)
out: 106 bpm
